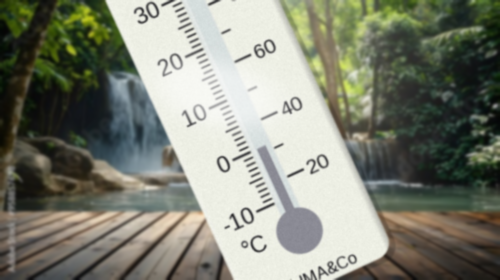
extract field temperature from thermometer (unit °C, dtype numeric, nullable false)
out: 0 °C
